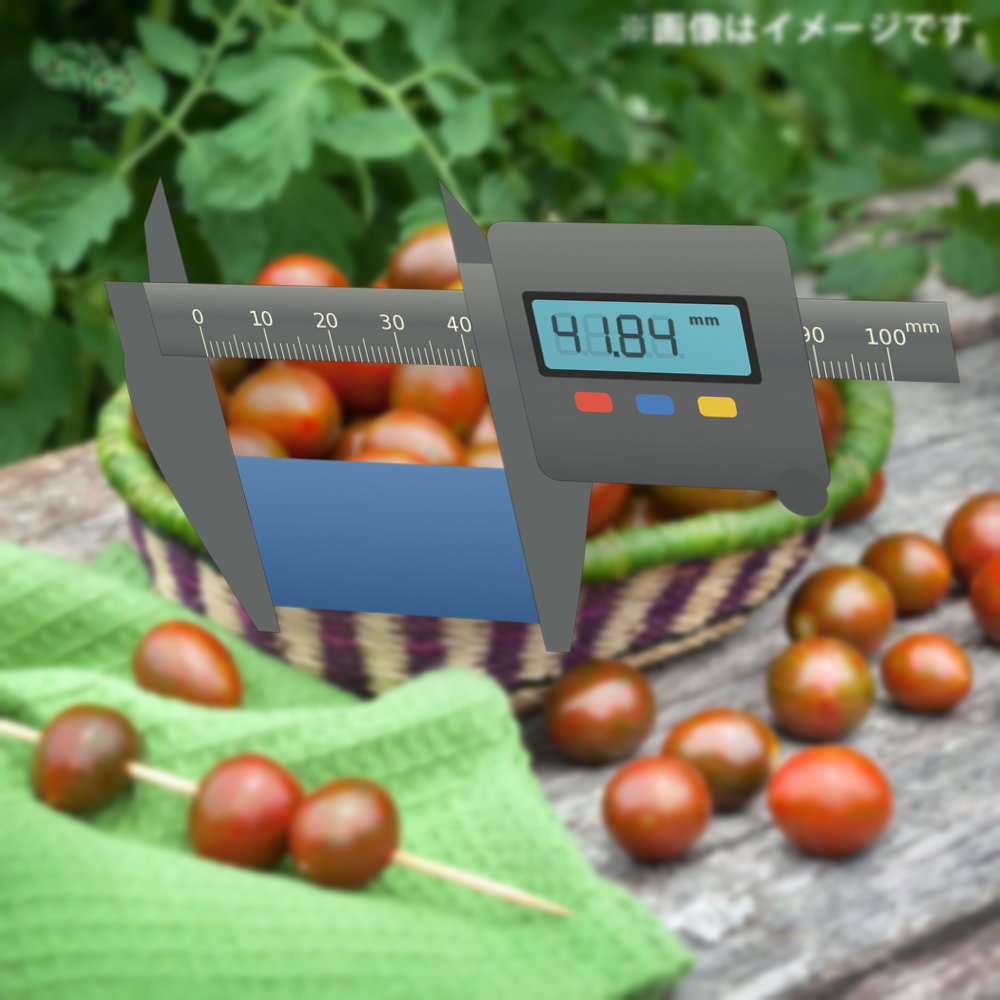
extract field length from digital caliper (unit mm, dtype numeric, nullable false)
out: 41.84 mm
